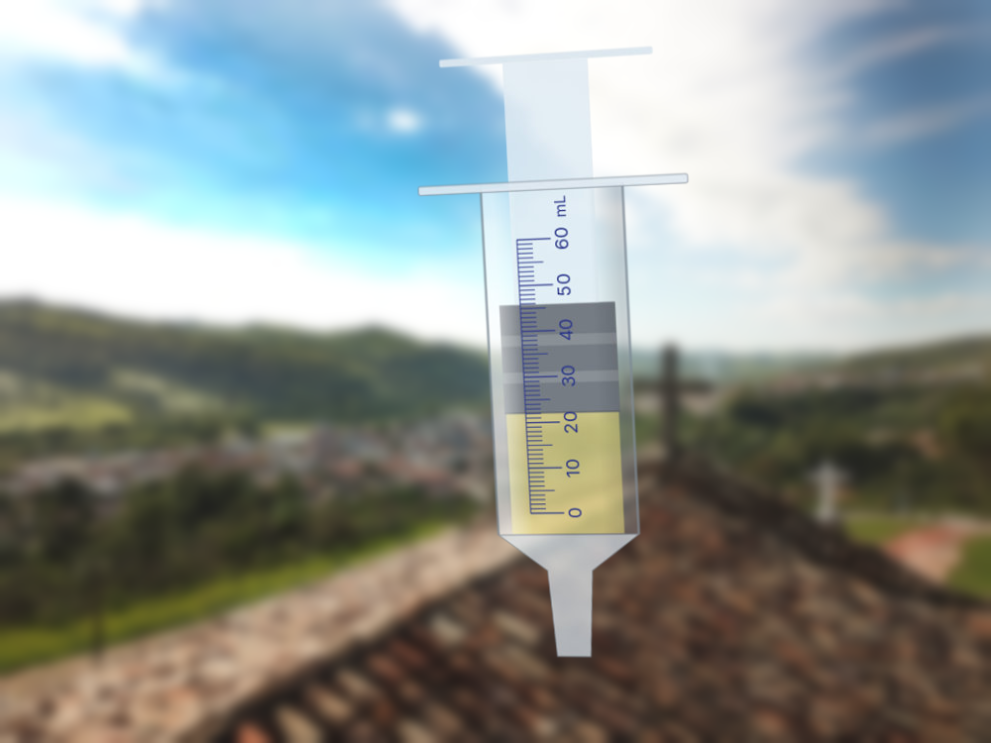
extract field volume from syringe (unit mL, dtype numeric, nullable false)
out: 22 mL
